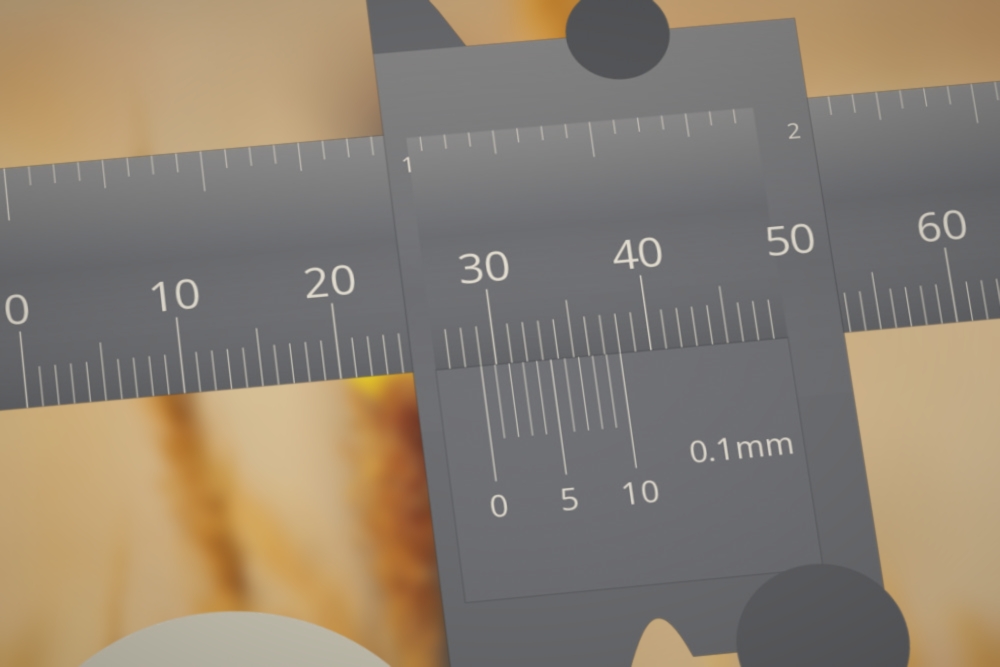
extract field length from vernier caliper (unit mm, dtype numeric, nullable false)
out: 29.0 mm
